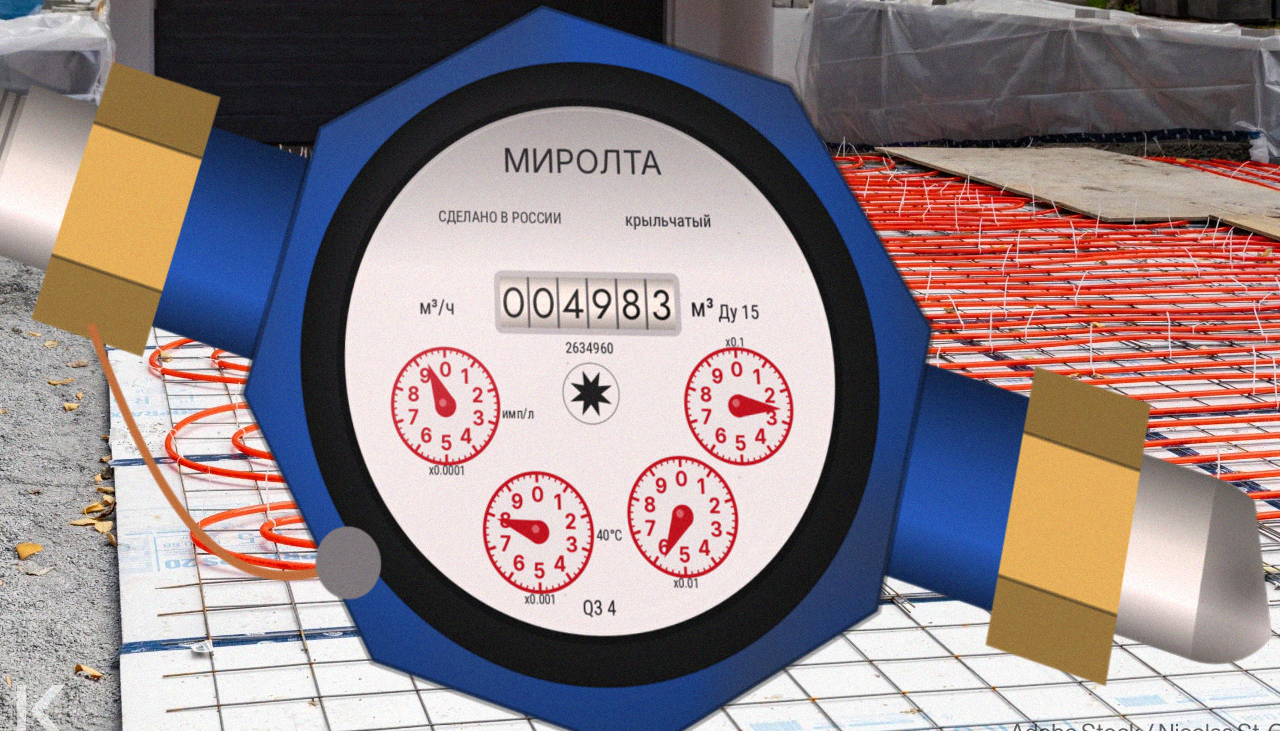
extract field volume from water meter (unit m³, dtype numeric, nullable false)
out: 4983.2579 m³
